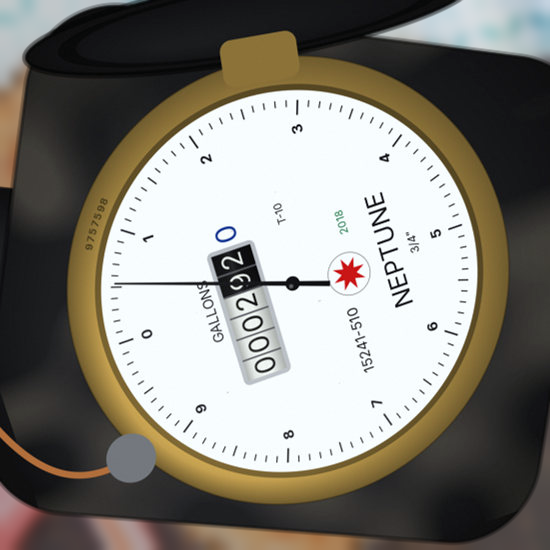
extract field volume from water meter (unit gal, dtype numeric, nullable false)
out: 2920.5 gal
